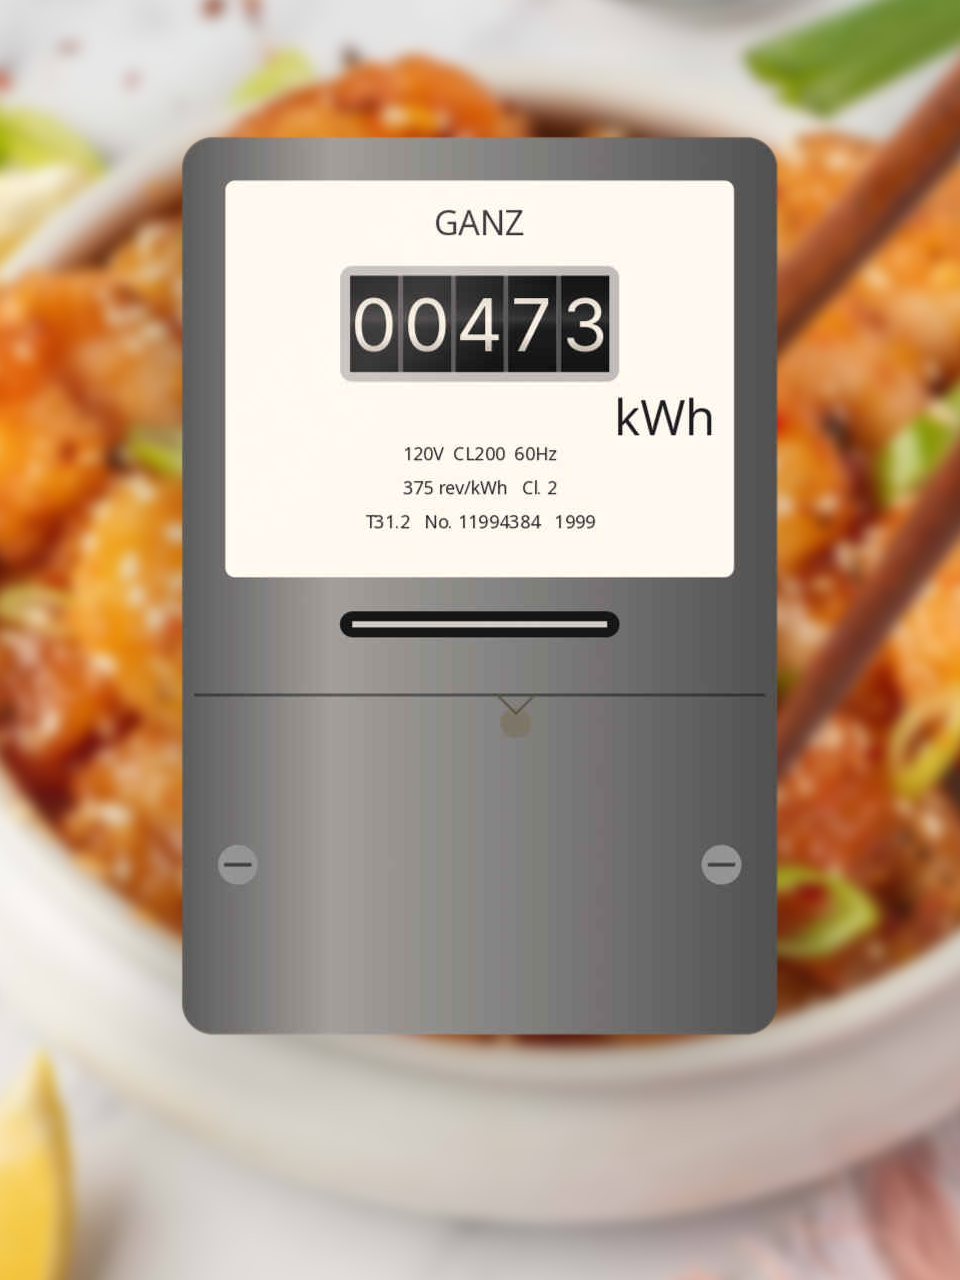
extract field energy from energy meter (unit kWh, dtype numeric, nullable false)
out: 473 kWh
